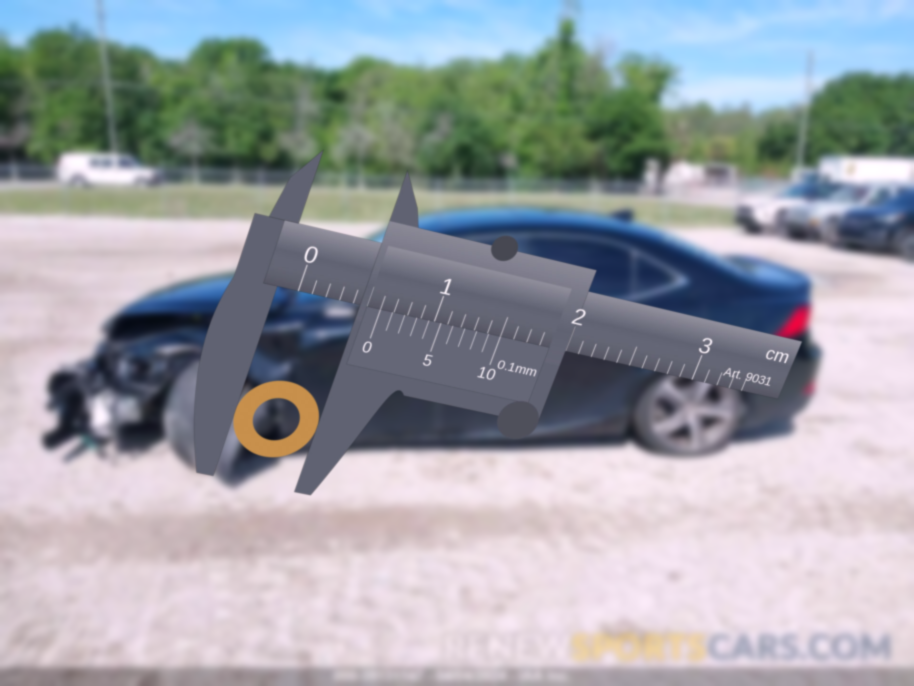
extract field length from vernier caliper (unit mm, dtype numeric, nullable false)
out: 6.0 mm
